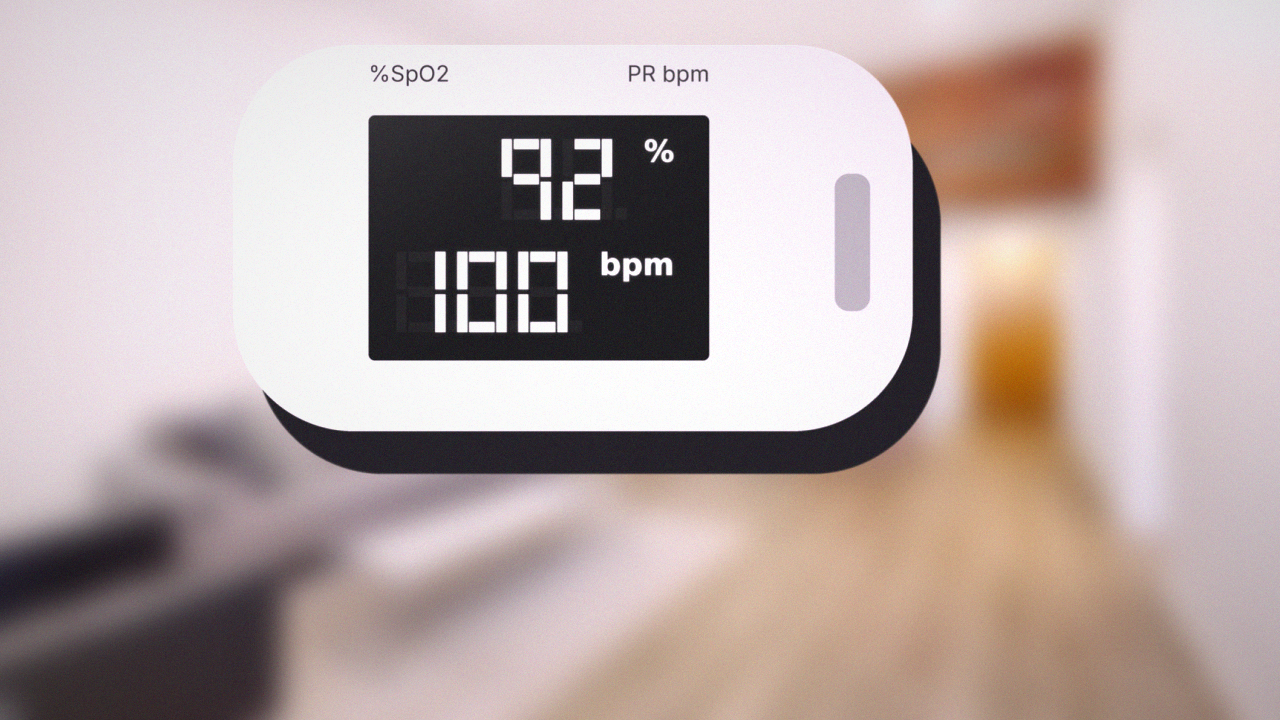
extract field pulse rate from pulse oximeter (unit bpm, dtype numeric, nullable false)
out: 100 bpm
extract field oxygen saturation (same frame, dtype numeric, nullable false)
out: 92 %
